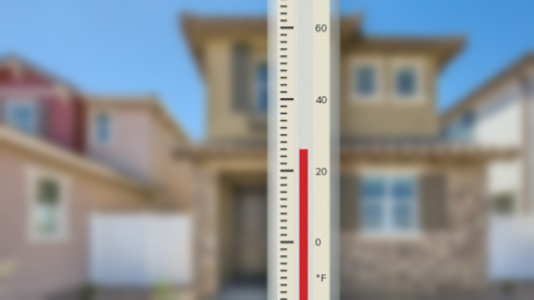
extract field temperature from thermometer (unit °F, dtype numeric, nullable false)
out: 26 °F
